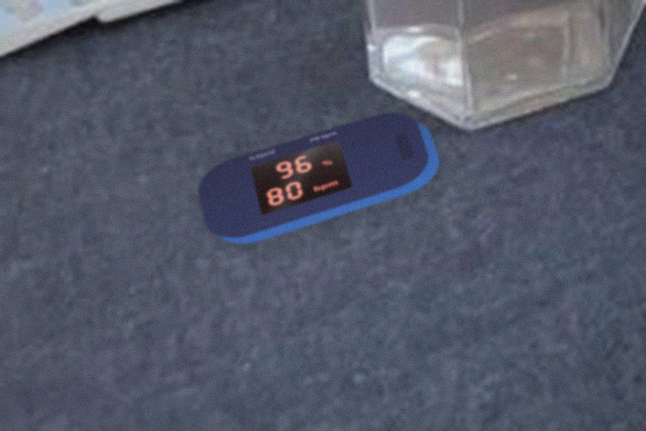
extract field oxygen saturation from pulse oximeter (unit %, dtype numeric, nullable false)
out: 96 %
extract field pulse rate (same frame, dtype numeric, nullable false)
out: 80 bpm
